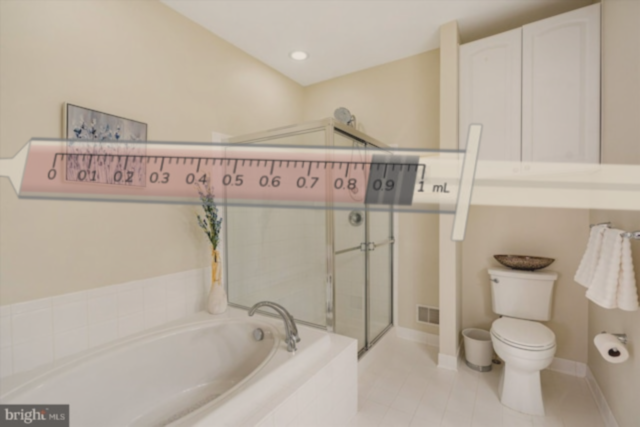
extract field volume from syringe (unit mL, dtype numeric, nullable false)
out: 0.86 mL
